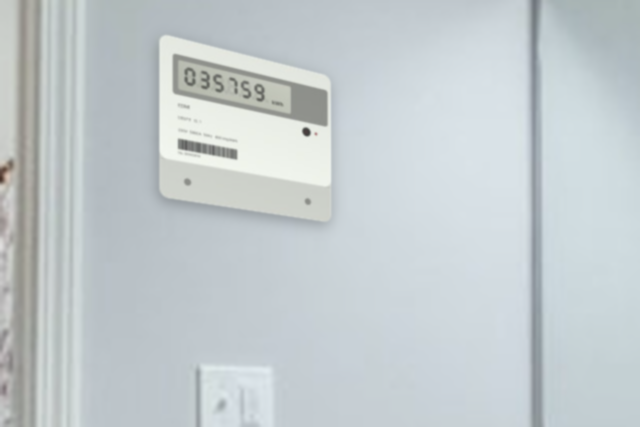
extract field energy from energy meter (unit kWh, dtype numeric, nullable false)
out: 35759 kWh
